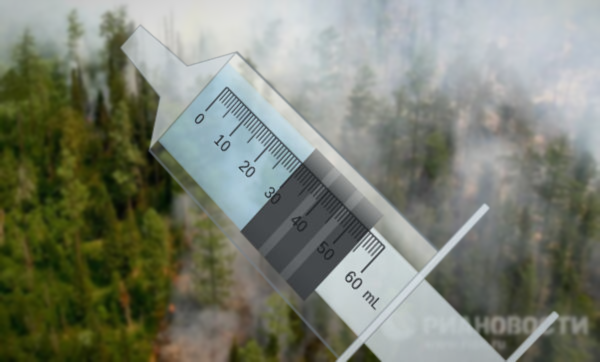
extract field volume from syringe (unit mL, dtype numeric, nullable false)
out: 30 mL
